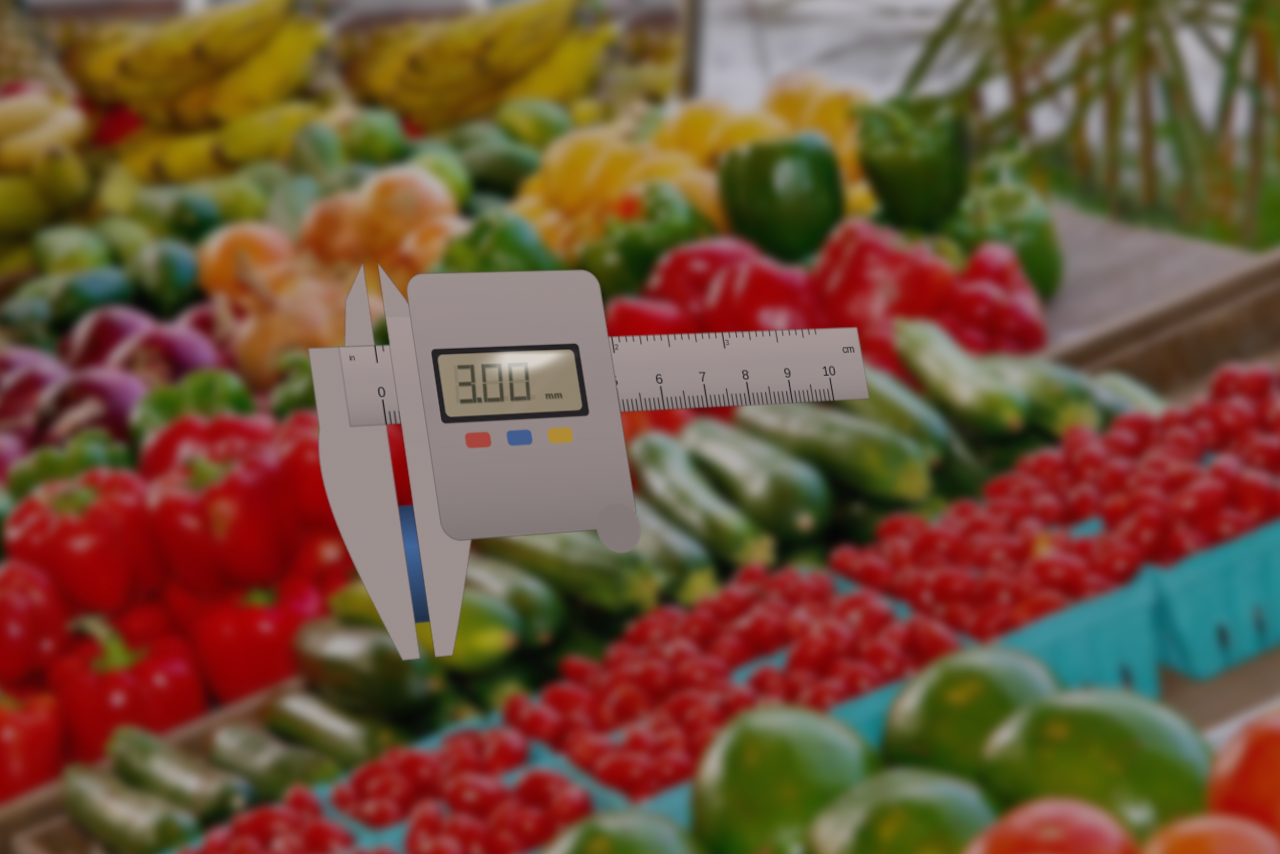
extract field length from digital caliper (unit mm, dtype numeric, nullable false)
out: 3.00 mm
